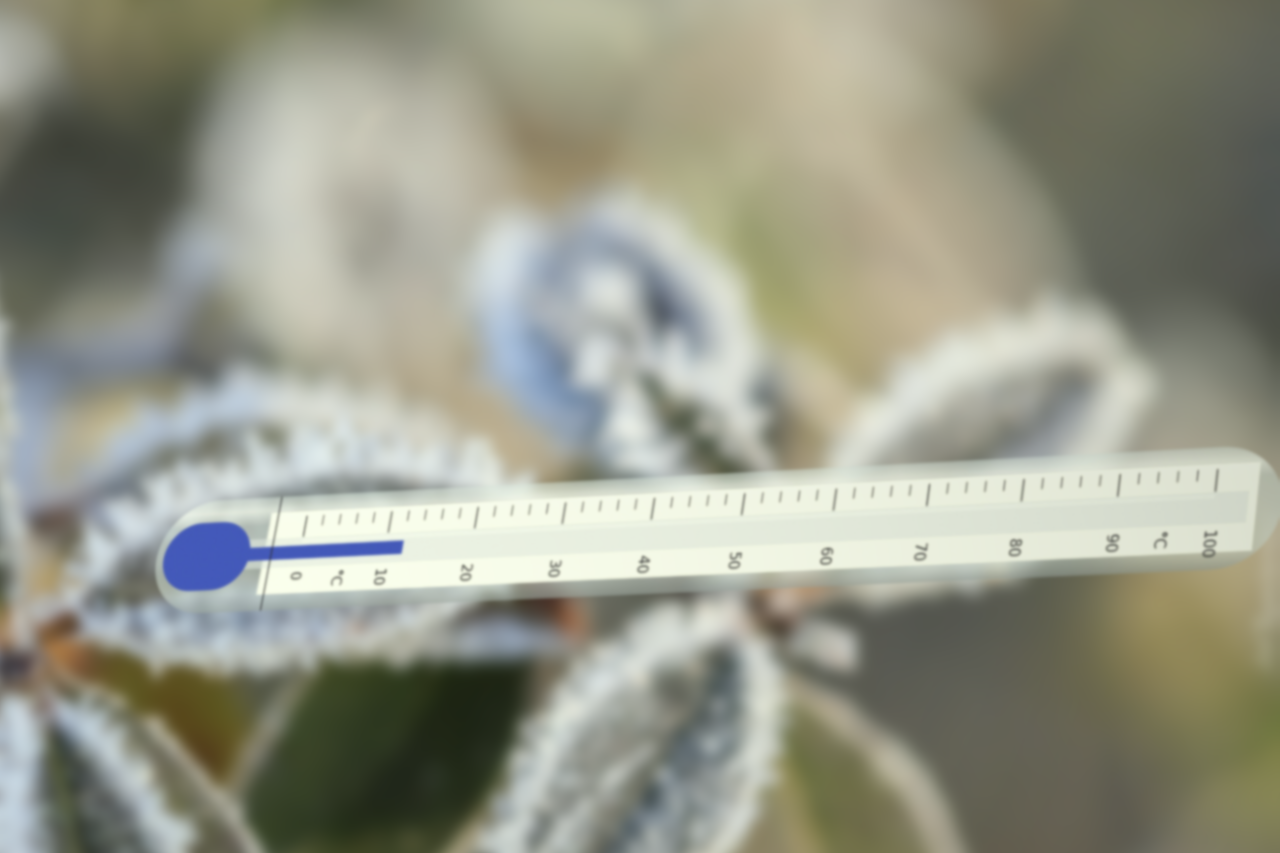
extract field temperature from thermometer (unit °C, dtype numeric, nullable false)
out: 12 °C
